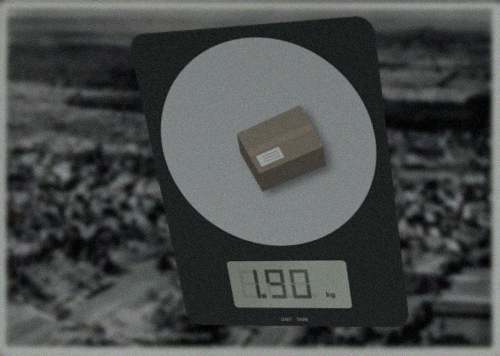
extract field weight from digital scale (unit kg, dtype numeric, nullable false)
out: 1.90 kg
